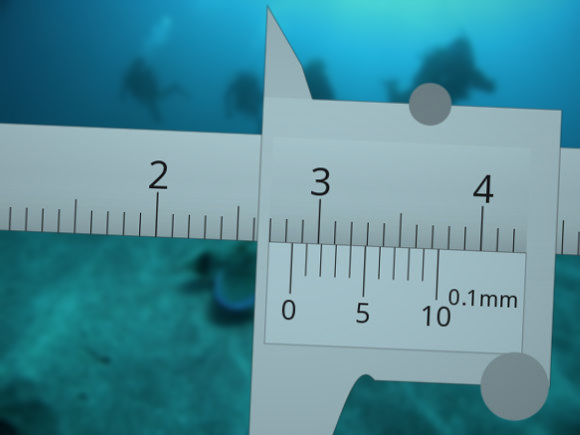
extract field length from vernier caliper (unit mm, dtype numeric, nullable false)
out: 28.4 mm
